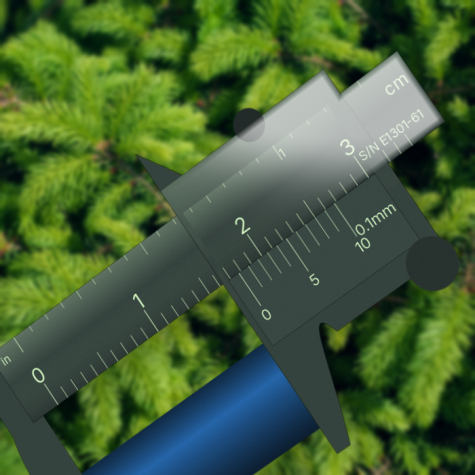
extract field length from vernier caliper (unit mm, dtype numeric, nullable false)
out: 17.8 mm
